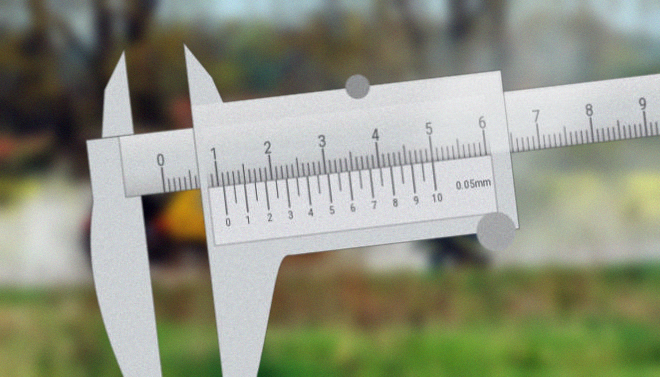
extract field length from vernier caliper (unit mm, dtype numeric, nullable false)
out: 11.0 mm
